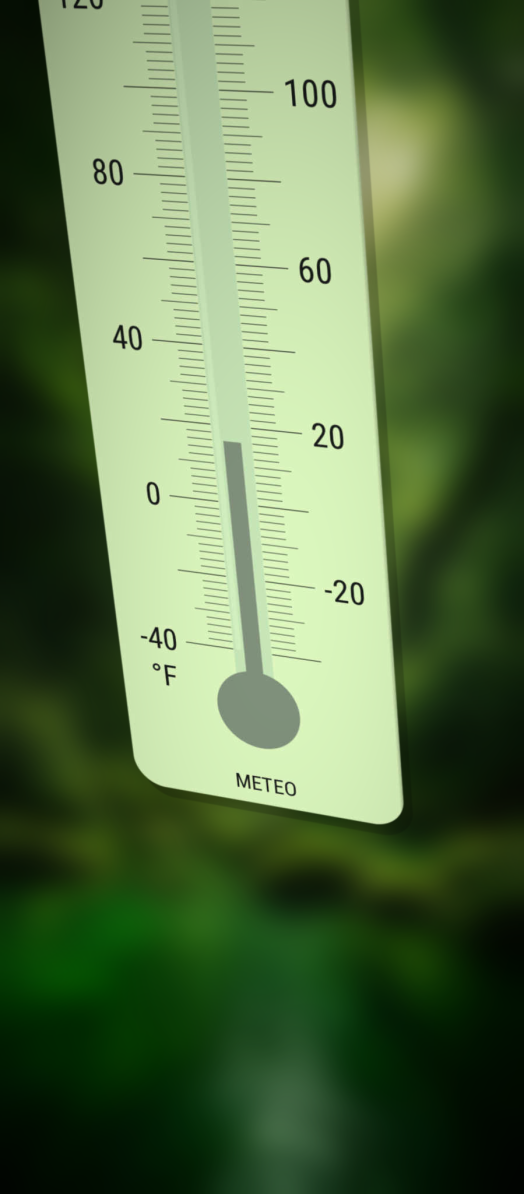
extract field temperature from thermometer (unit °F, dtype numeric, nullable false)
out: 16 °F
